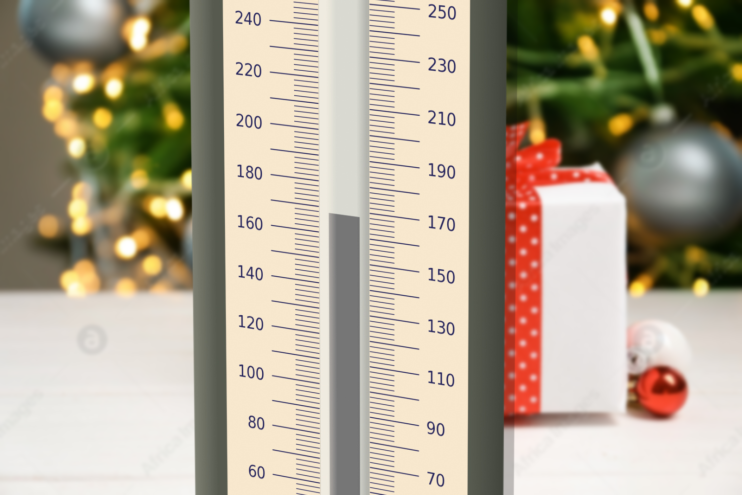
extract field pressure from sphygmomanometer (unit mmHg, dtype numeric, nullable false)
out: 168 mmHg
